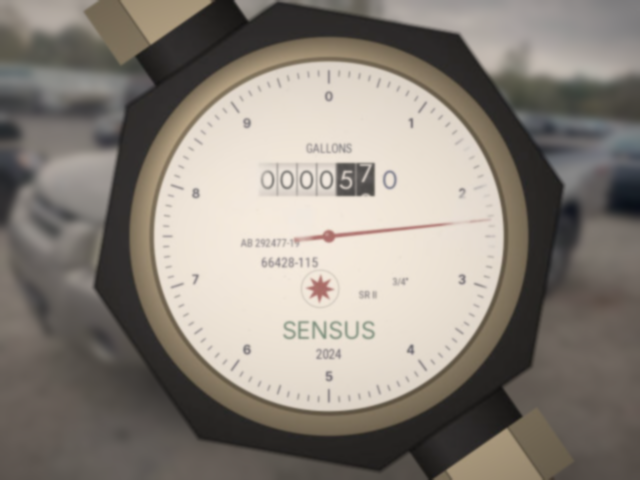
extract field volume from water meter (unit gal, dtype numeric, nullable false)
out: 572.3 gal
